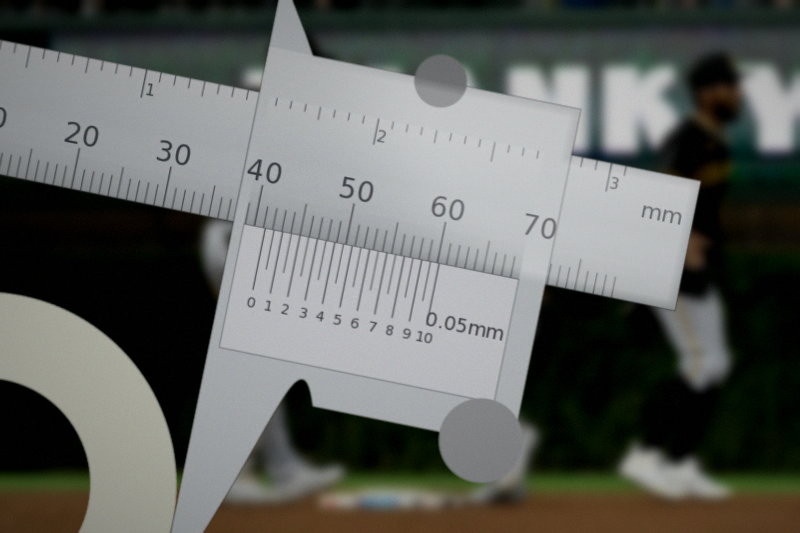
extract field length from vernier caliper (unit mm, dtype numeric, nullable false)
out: 41.2 mm
